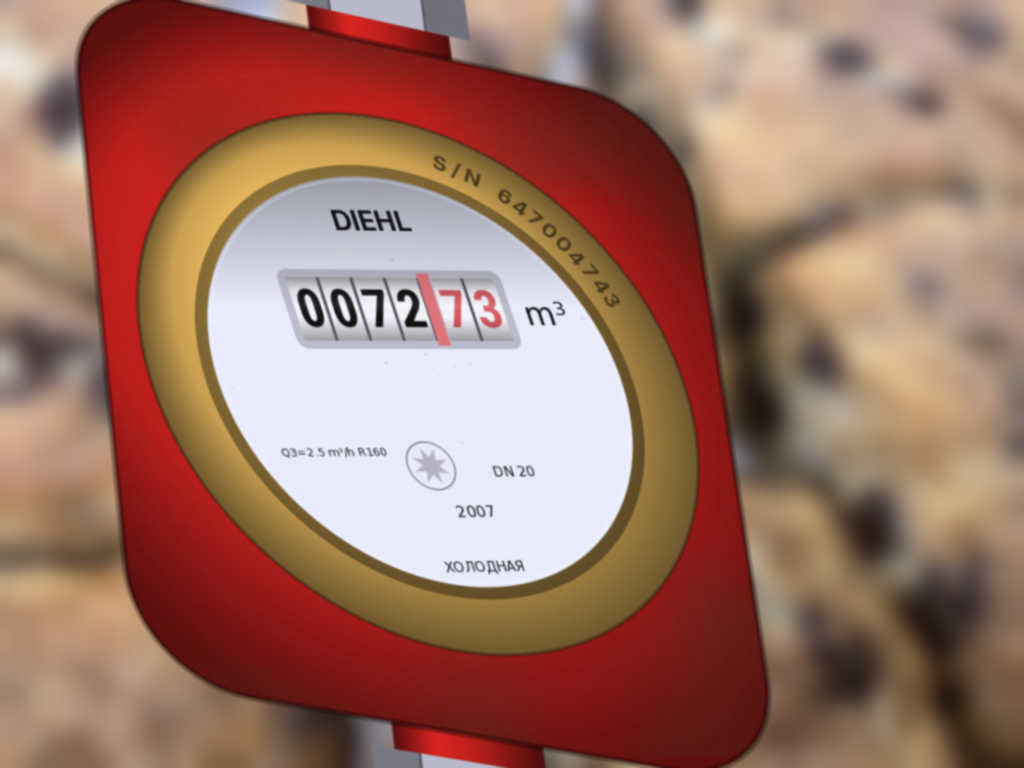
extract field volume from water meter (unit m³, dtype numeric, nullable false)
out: 72.73 m³
